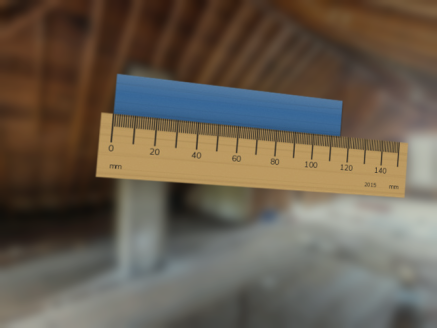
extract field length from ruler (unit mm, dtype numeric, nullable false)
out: 115 mm
